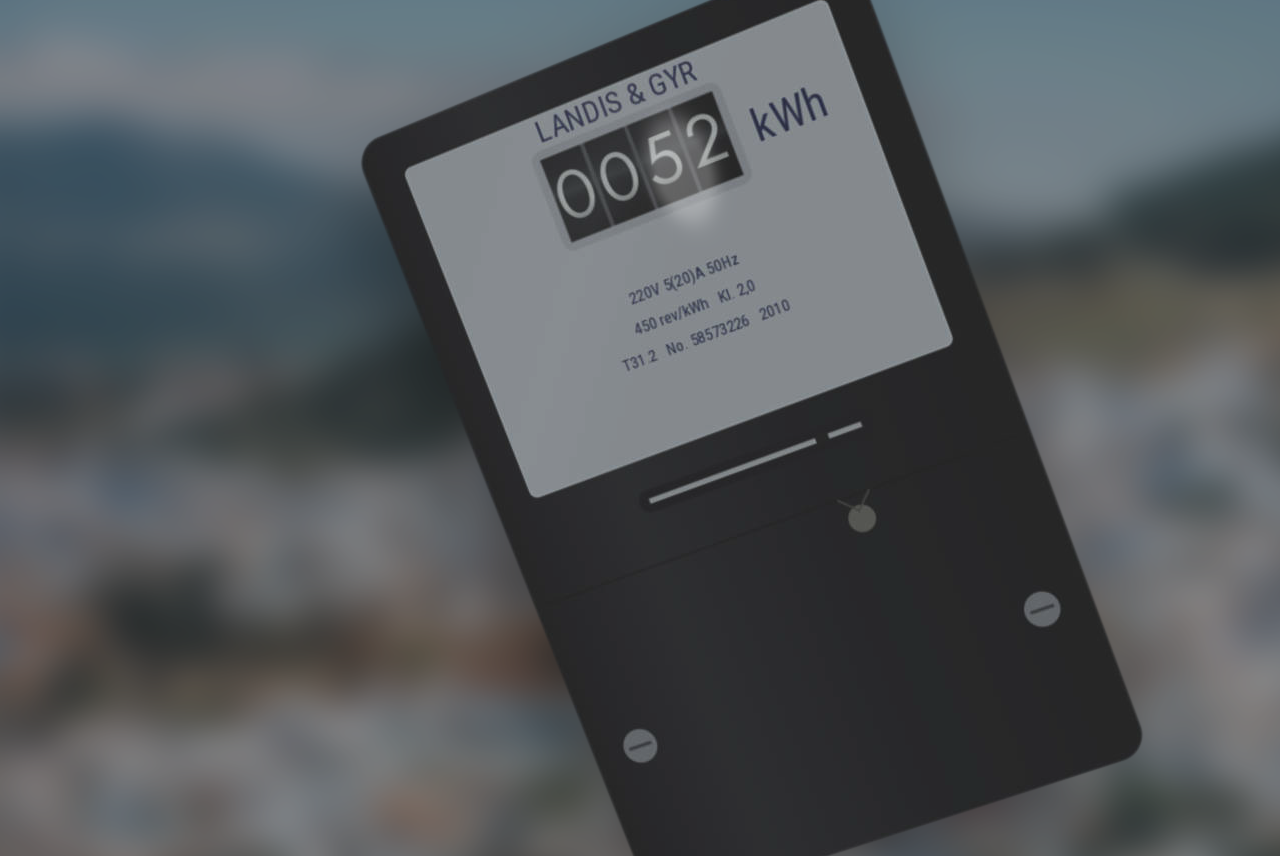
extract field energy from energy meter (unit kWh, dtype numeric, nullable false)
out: 52 kWh
